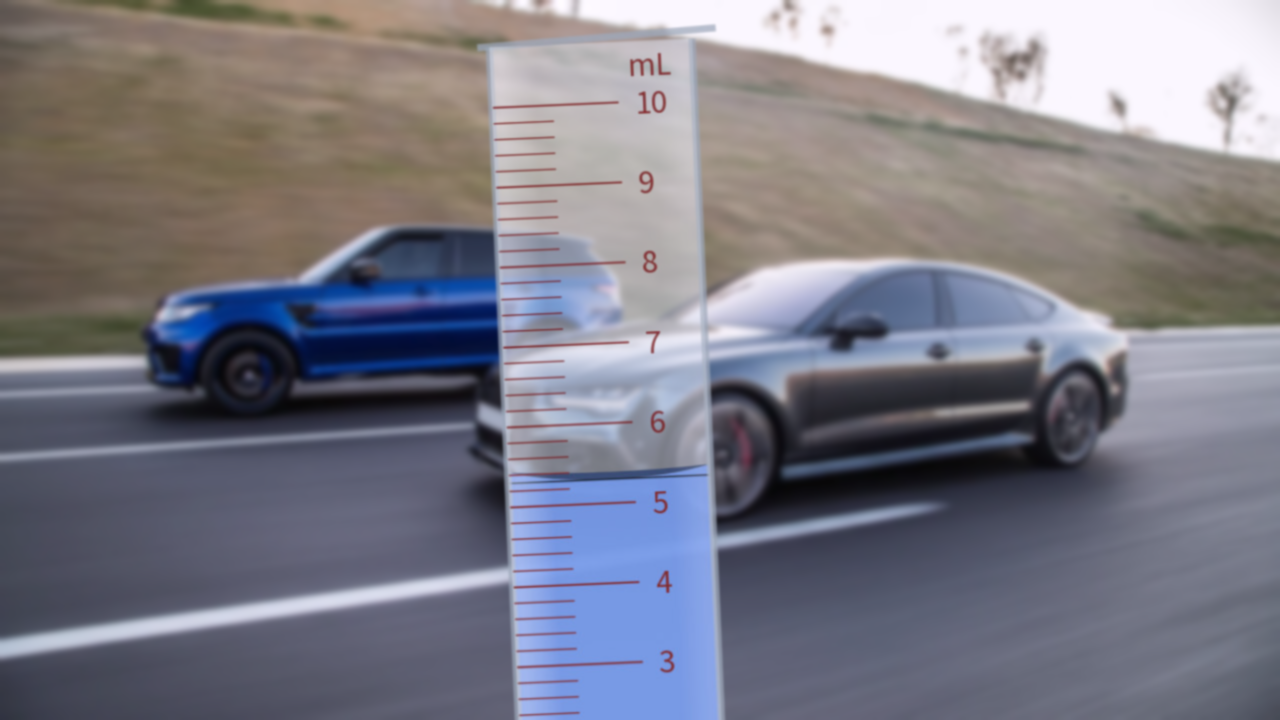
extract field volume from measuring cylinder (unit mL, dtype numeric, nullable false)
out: 5.3 mL
